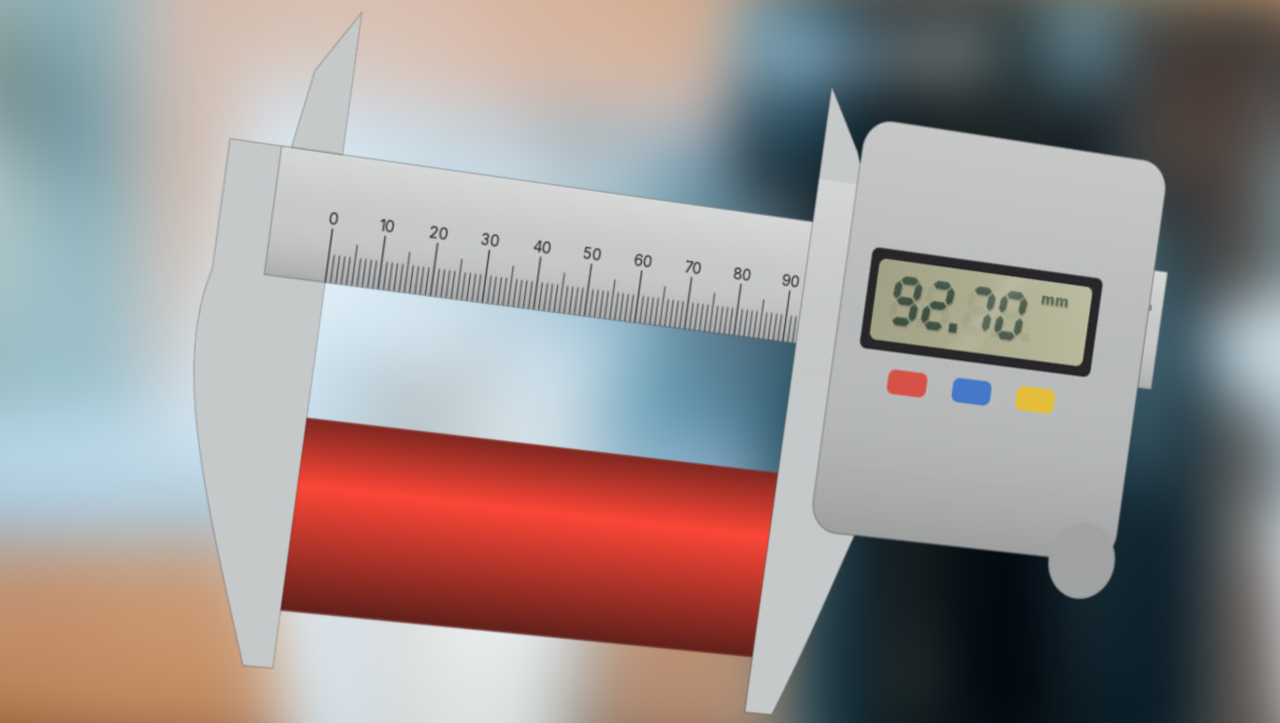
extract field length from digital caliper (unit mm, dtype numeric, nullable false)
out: 92.70 mm
